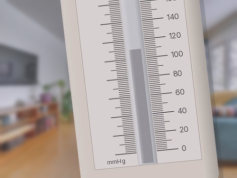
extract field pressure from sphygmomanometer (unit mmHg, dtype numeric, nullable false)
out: 110 mmHg
